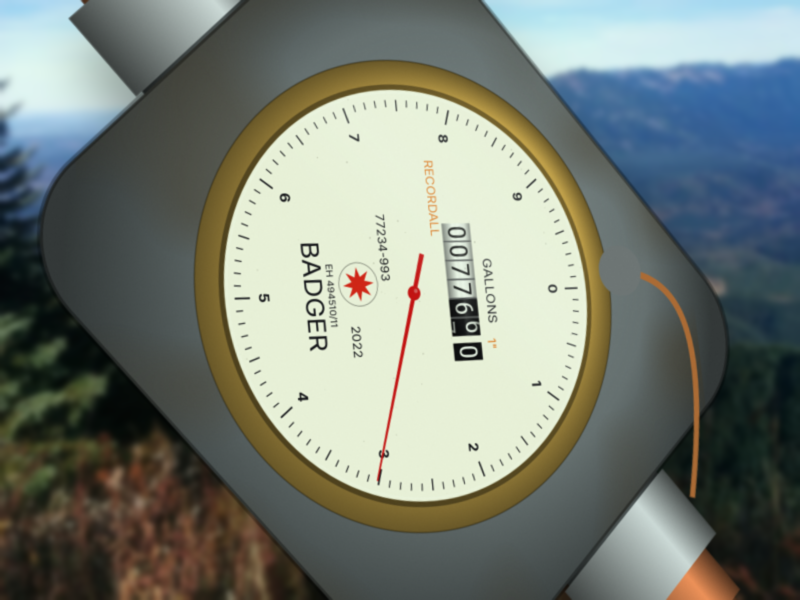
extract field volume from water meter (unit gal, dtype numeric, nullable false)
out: 77663.0 gal
